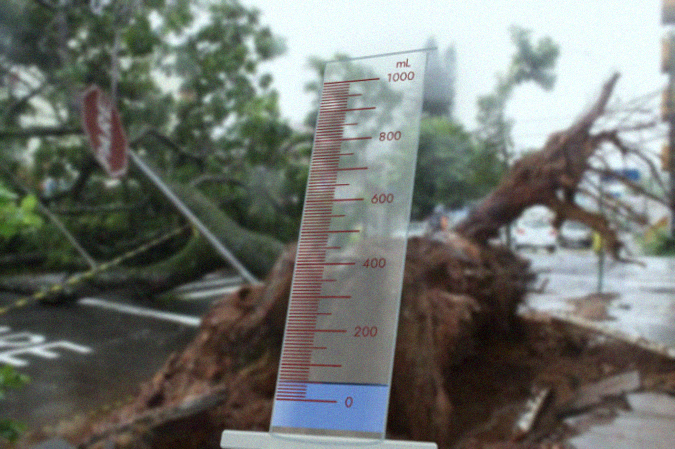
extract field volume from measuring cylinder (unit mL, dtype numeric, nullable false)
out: 50 mL
